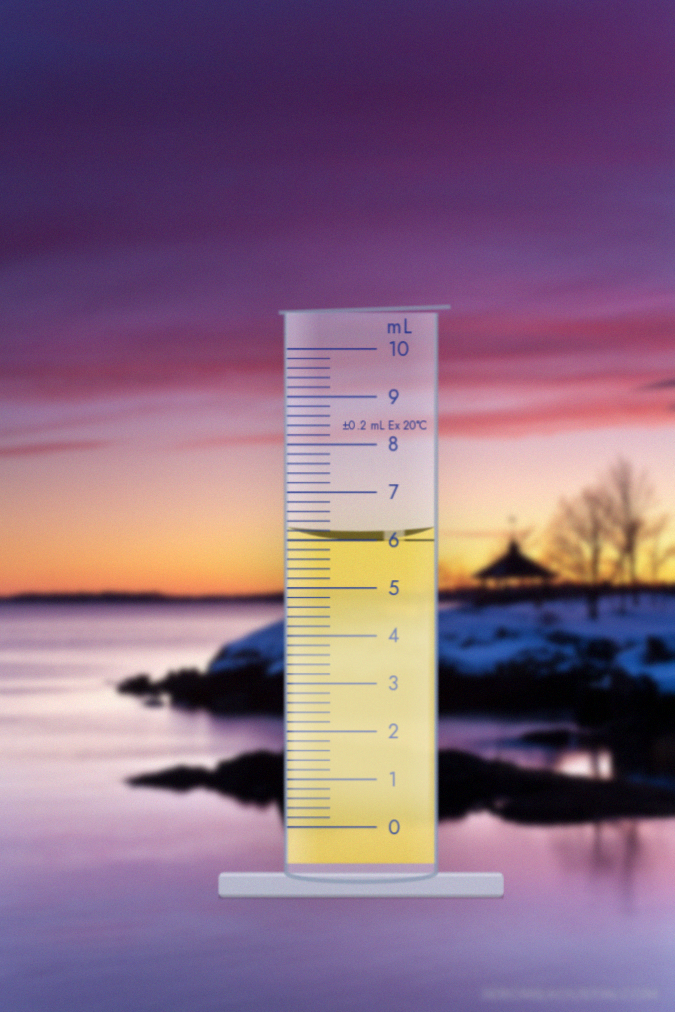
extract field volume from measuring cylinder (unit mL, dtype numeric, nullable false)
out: 6 mL
